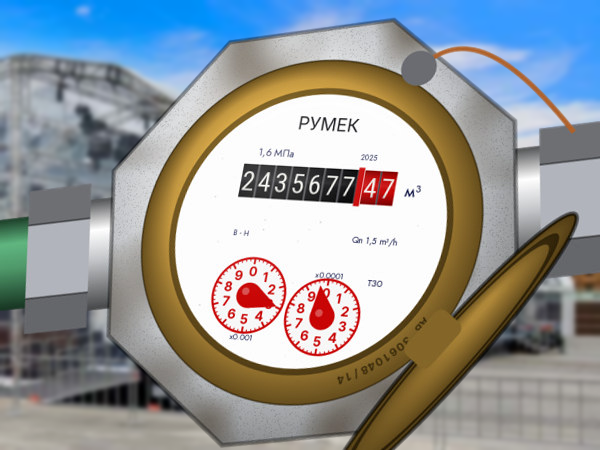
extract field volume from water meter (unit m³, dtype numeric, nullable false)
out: 2435677.4729 m³
